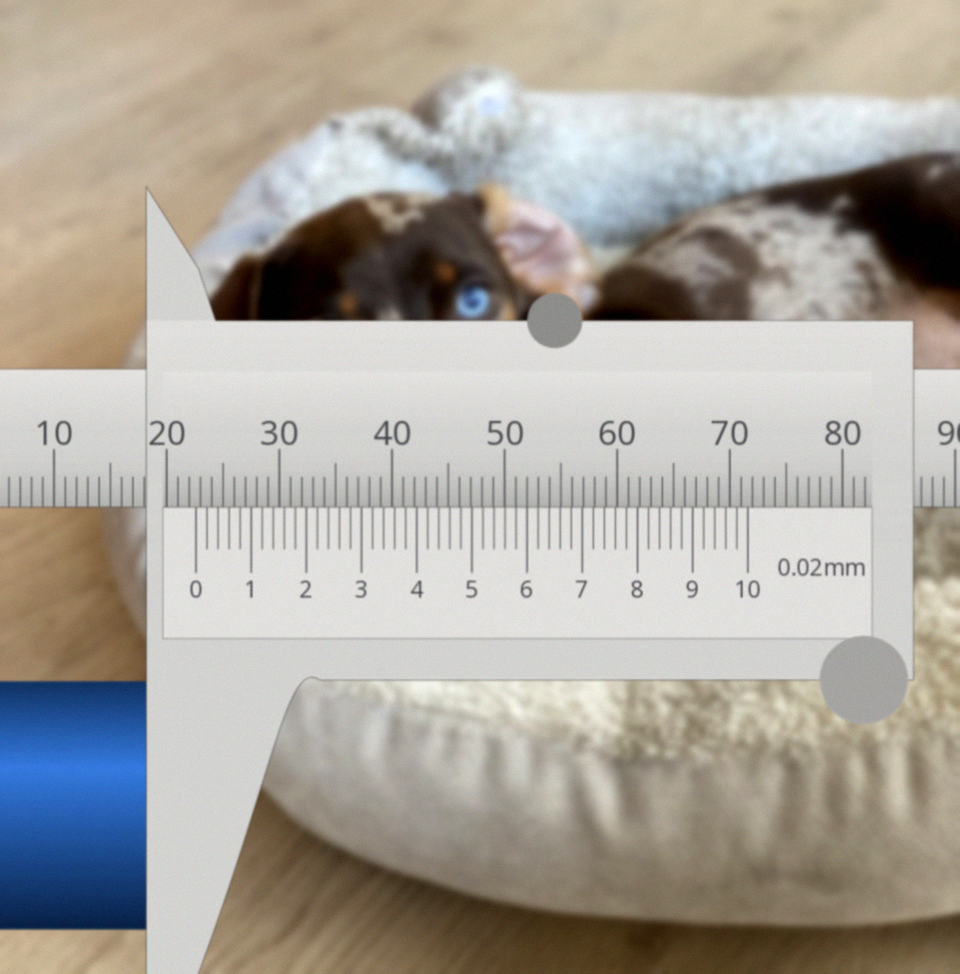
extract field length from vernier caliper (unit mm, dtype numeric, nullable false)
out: 22.6 mm
